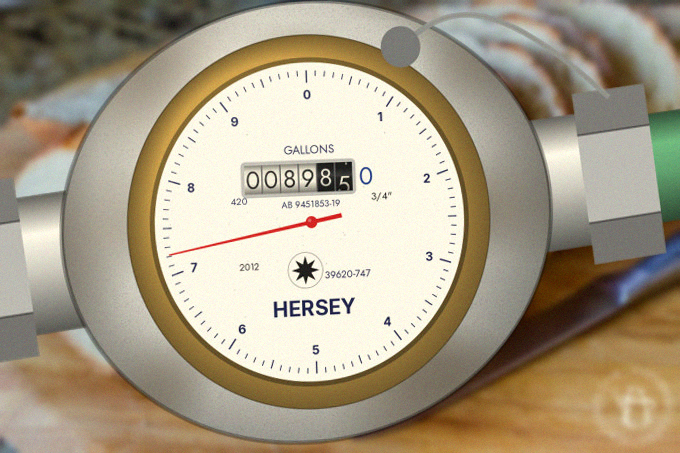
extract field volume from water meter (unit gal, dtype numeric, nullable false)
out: 89847.2 gal
